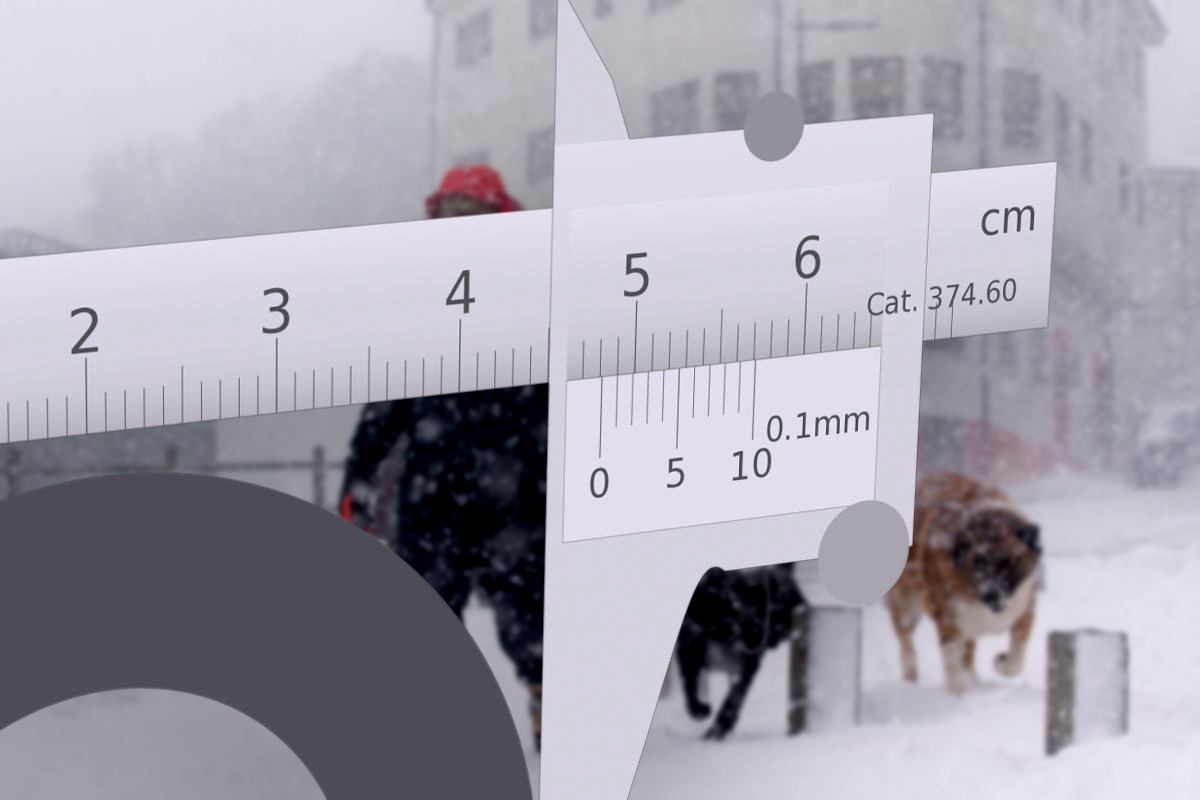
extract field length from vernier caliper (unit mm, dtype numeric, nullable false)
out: 48.1 mm
